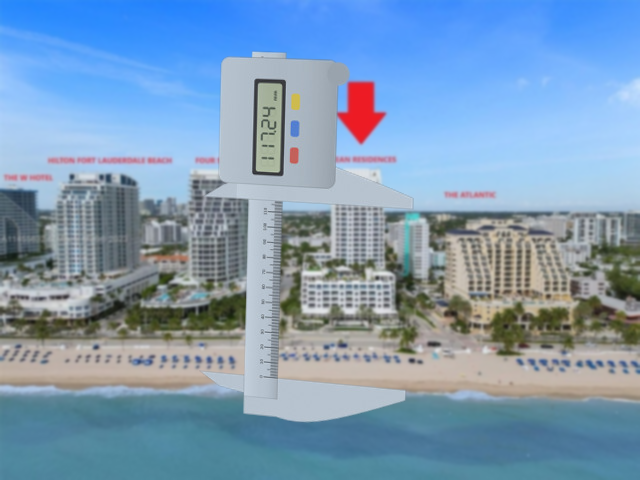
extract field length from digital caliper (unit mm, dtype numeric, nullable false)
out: 117.24 mm
